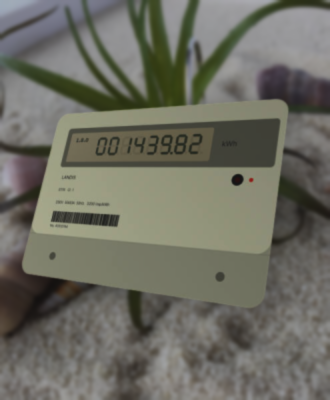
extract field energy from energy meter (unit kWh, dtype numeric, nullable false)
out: 1439.82 kWh
